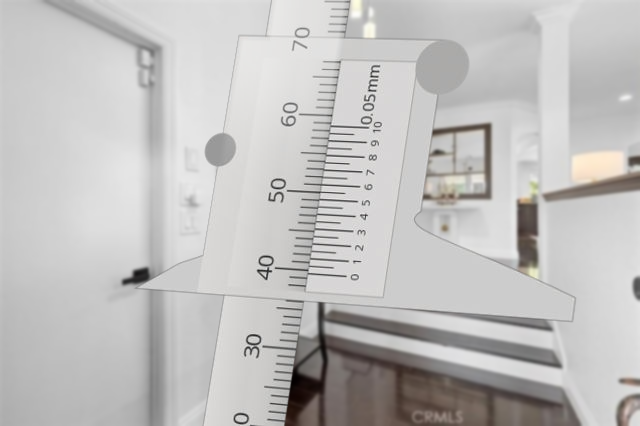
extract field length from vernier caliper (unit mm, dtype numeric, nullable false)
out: 39.6 mm
